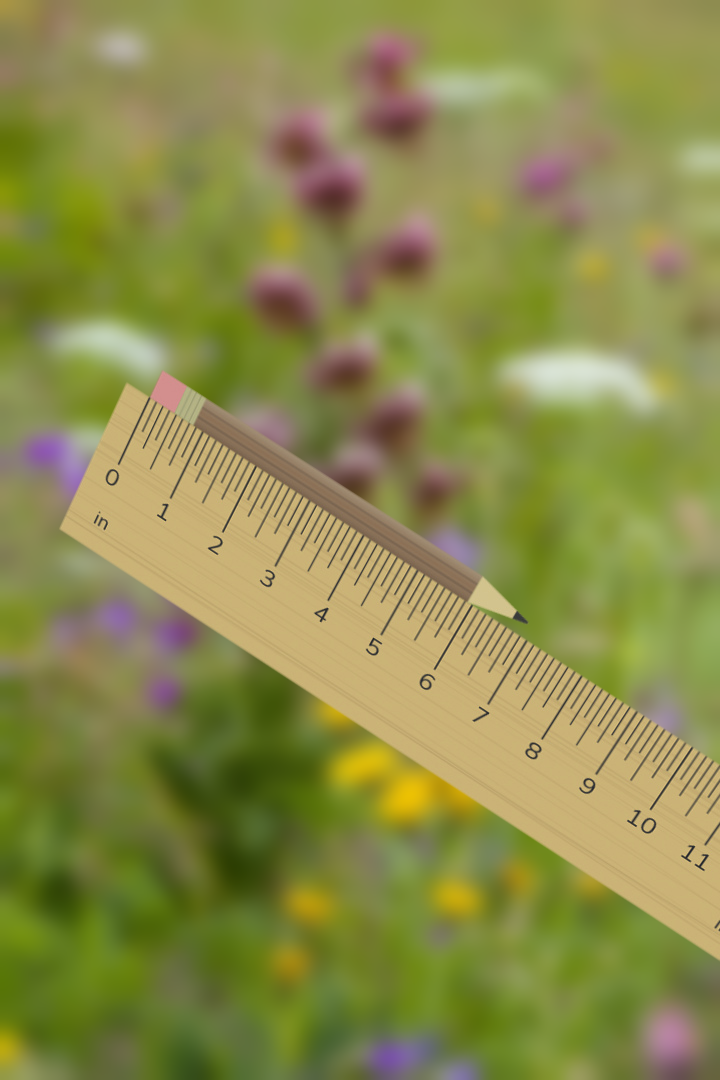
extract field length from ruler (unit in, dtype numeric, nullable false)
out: 6.875 in
